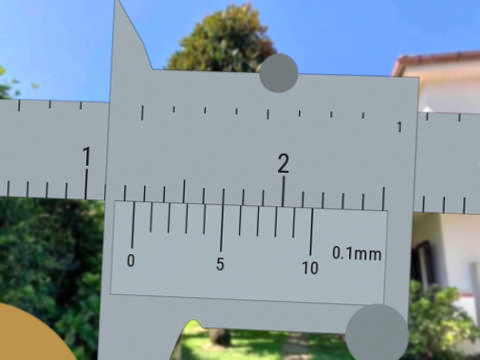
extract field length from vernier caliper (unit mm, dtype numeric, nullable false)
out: 12.5 mm
